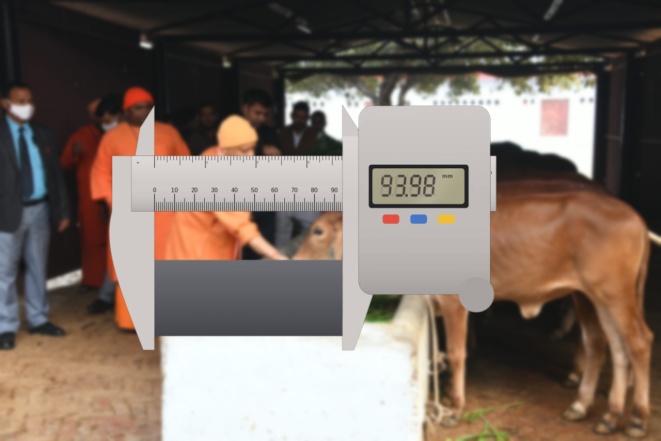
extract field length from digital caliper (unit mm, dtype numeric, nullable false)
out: 93.98 mm
